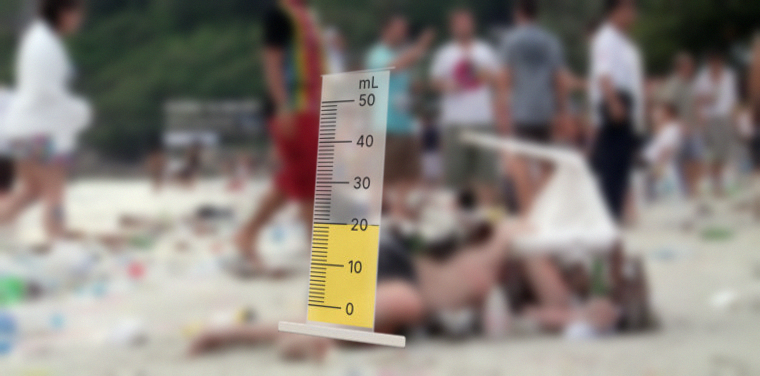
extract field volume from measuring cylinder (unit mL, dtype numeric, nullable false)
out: 20 mL
